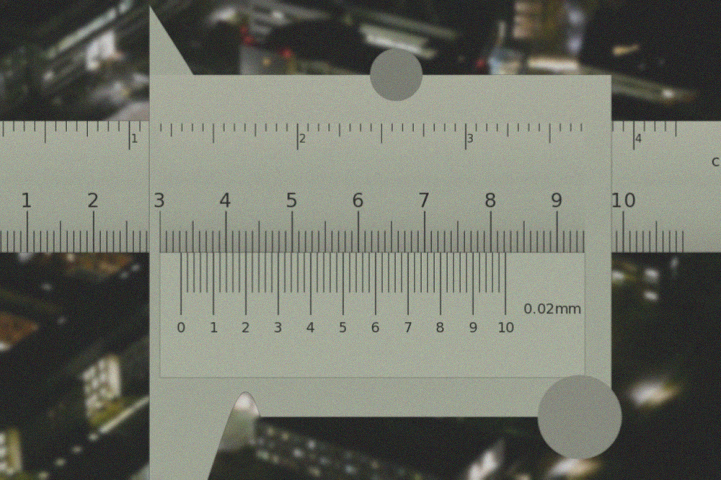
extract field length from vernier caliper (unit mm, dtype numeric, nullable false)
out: 33.2 mm
